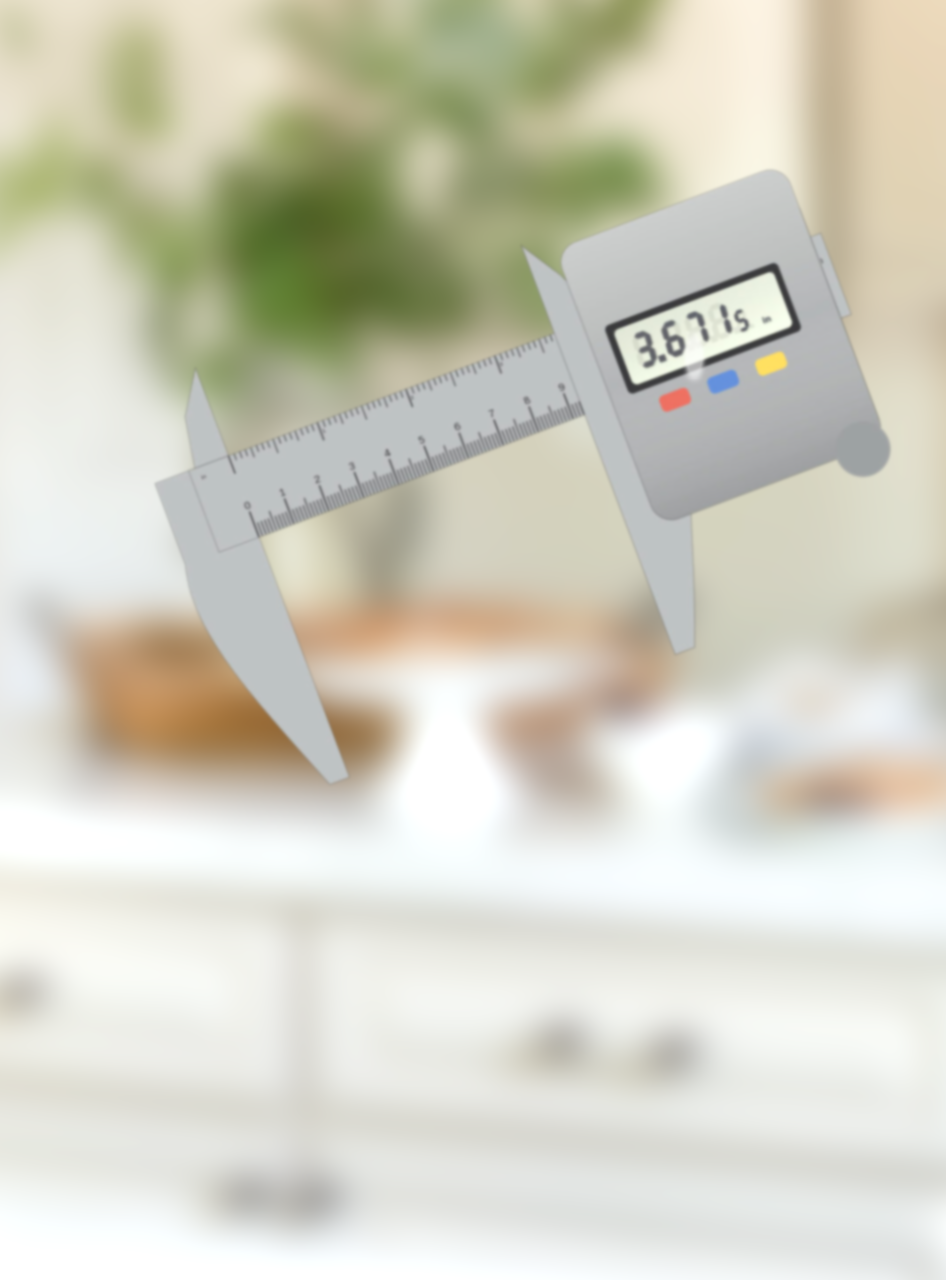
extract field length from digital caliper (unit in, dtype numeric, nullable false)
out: 3.6715 in
